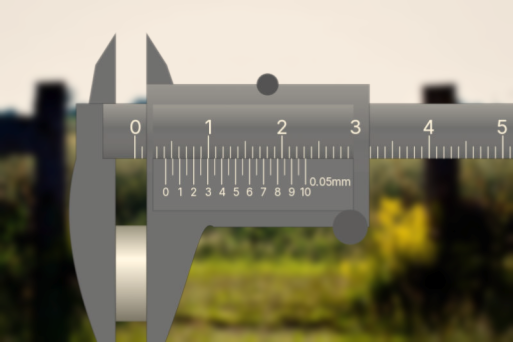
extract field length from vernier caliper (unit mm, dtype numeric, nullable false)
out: 4.2 mm
